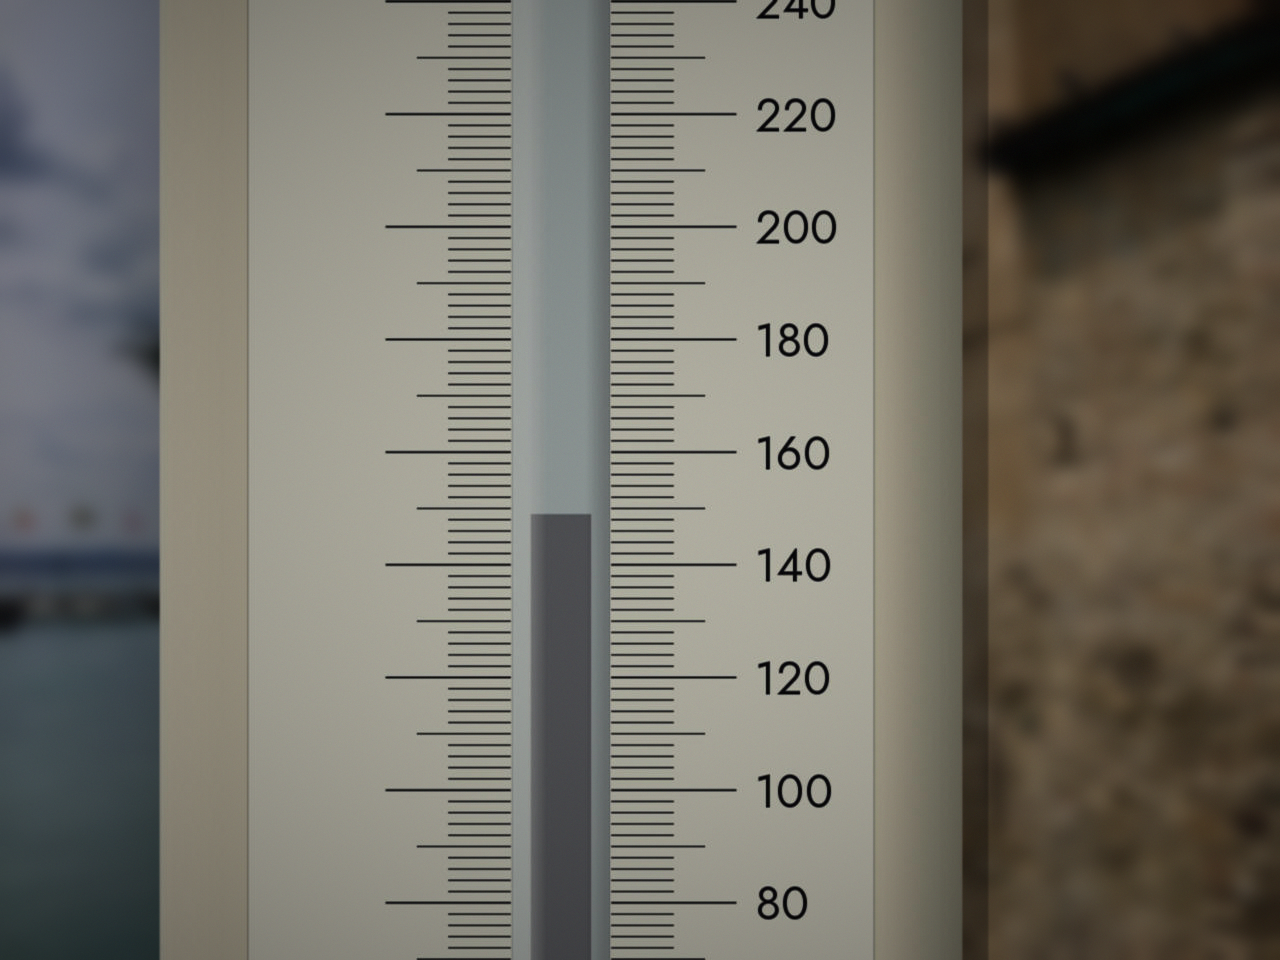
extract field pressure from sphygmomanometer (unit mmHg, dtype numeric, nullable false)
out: 149 mmHg
